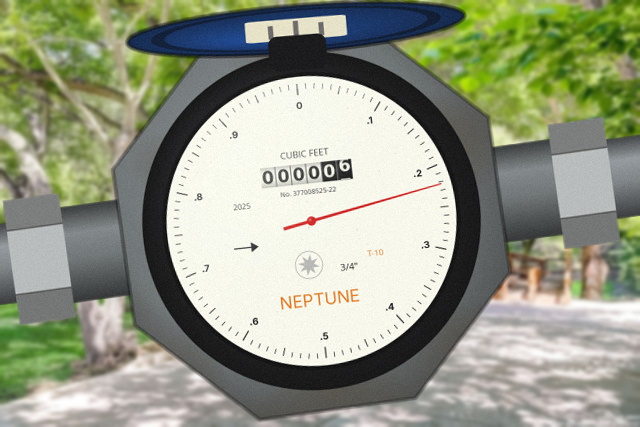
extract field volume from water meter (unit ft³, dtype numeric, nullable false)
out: 6.22 ft³
